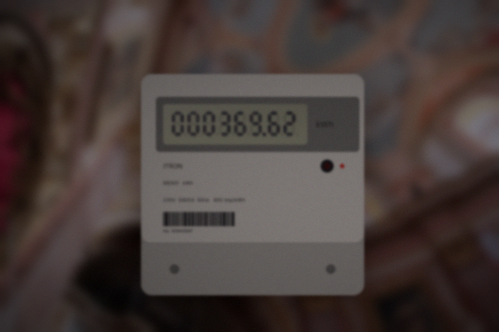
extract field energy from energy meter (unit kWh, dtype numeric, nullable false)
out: 369.62 kWh
